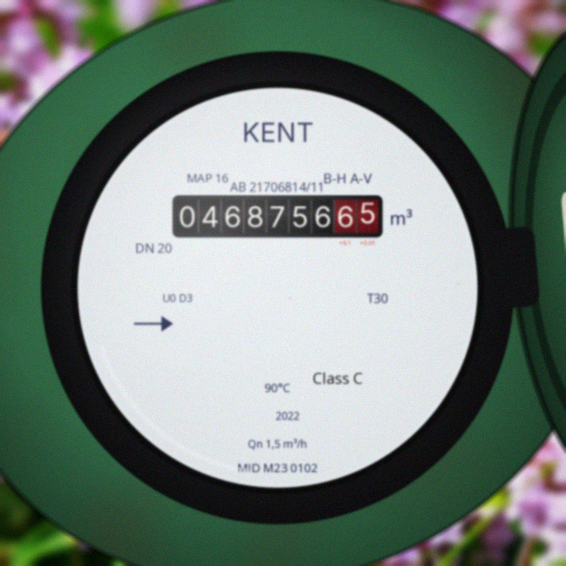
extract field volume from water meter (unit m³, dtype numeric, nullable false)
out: 468756.65 m³
